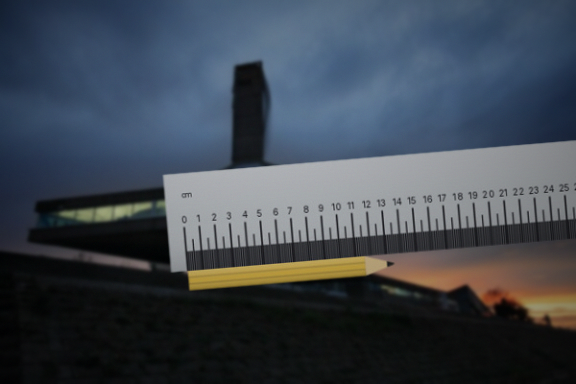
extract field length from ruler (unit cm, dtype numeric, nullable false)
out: 13.5 cm
